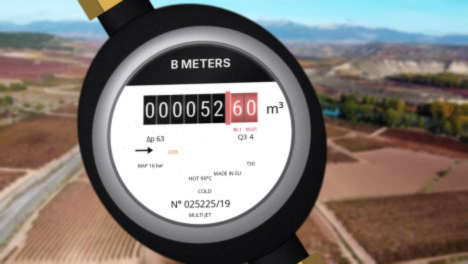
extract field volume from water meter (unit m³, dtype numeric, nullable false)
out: 52.60 m³
